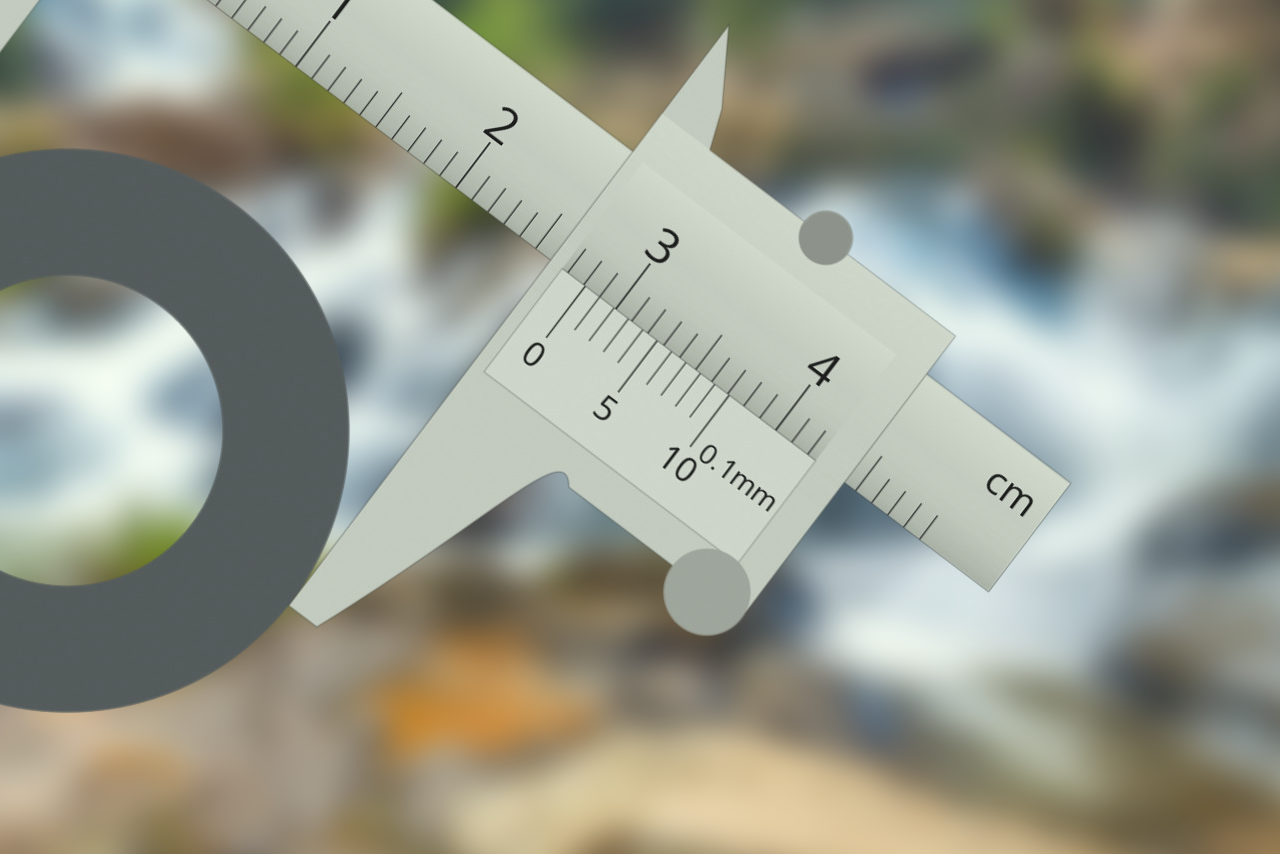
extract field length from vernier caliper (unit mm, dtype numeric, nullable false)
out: 28.1 mm
